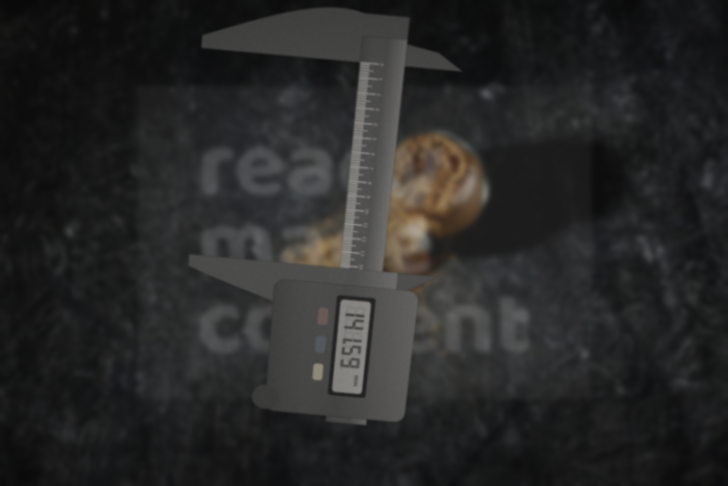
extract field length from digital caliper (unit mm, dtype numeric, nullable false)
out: 141.59 mm
